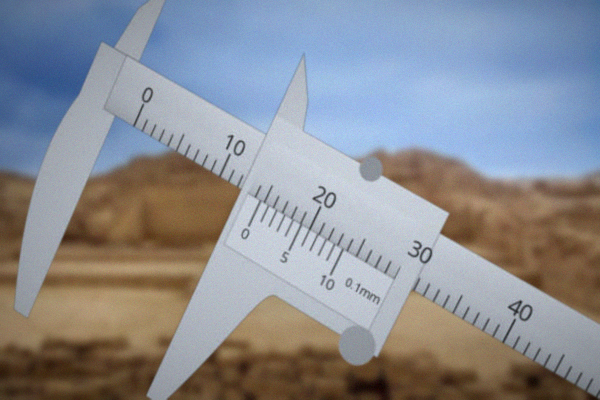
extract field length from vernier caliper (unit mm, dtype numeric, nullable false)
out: 14.6 mm
